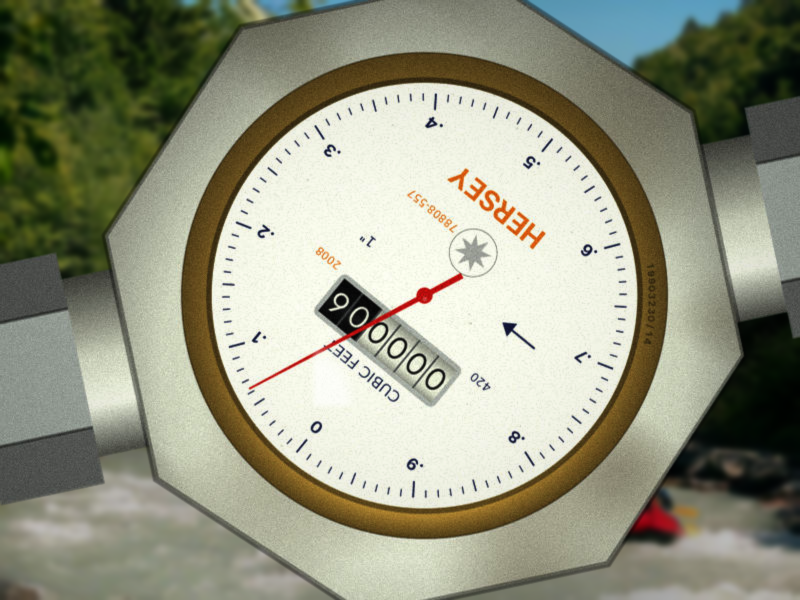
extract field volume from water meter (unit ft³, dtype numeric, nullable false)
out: 6.06 ft³
